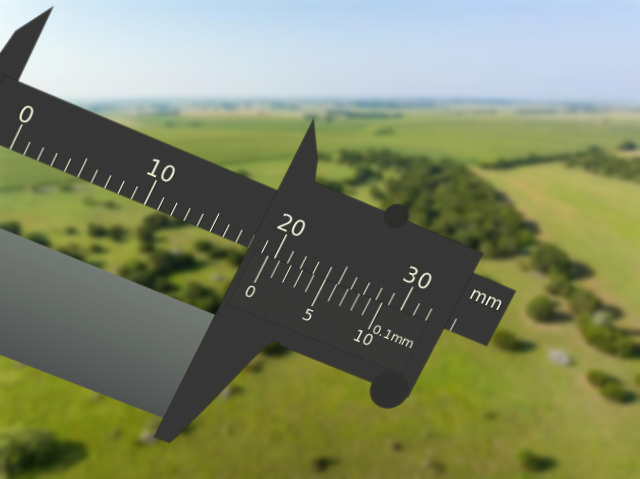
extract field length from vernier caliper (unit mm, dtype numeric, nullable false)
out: 19.5 mm
